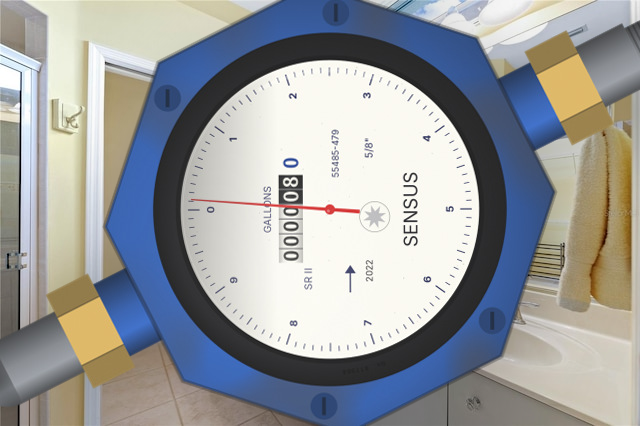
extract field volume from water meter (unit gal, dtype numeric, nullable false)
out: 80.1 gal
